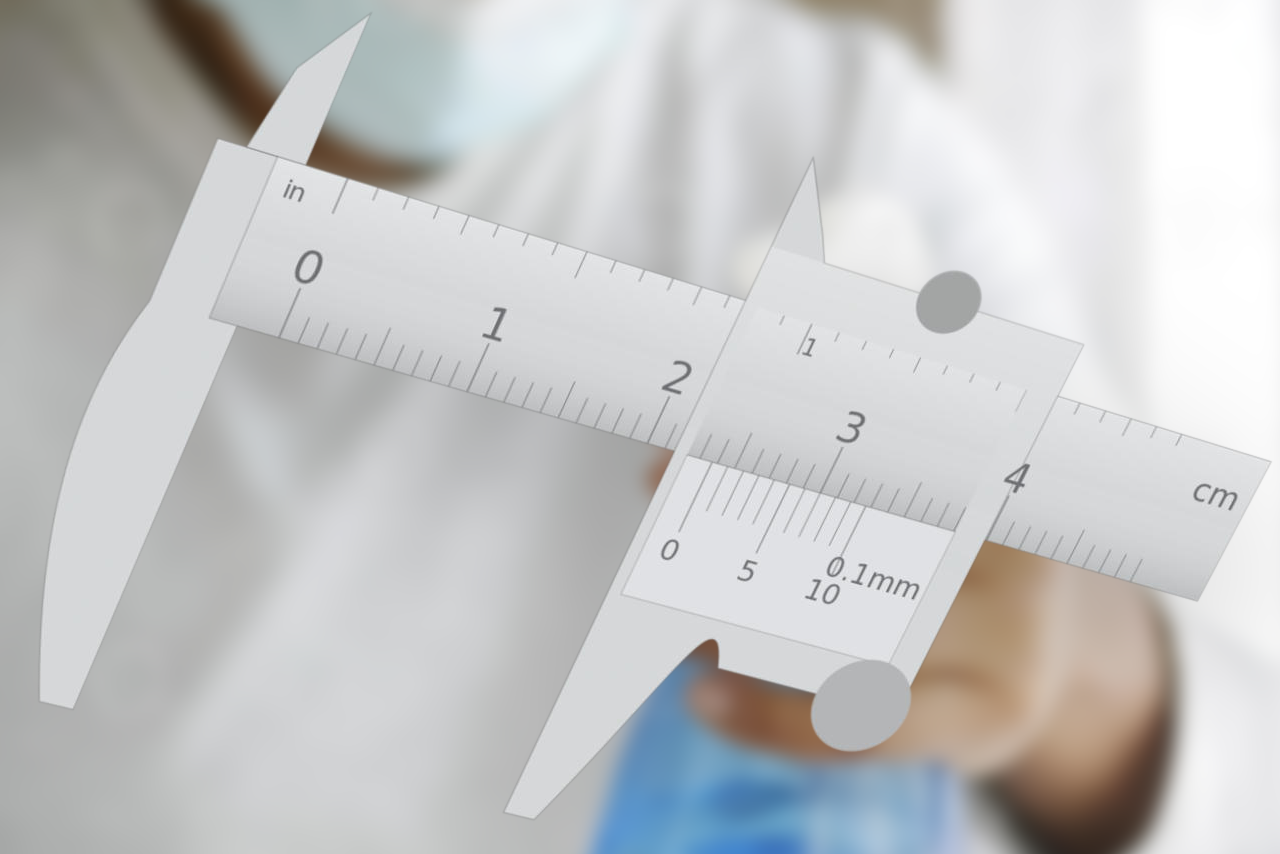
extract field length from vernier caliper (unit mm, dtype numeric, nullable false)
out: 23.7 mm
